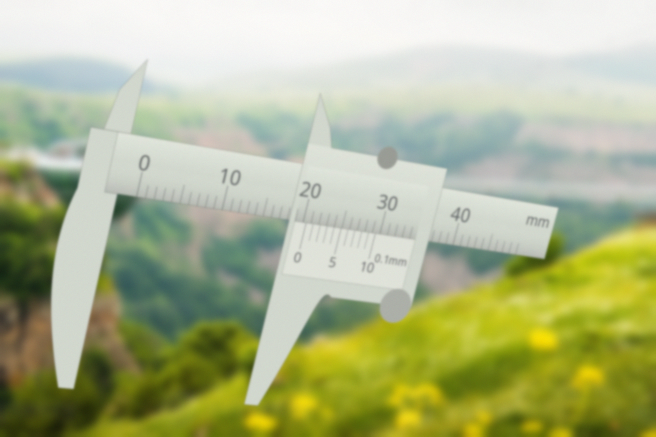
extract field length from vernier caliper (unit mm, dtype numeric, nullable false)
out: 20.4 mm
